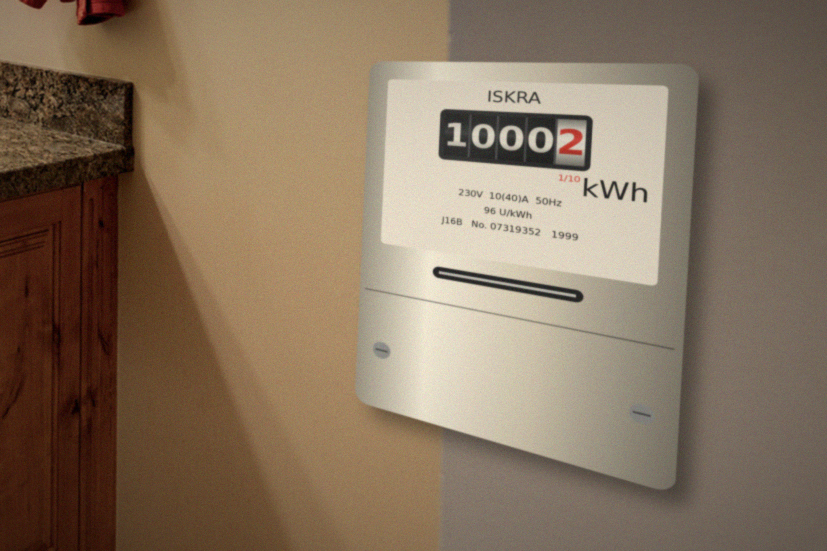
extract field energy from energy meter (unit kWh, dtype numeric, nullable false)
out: 1000.2 kWh
